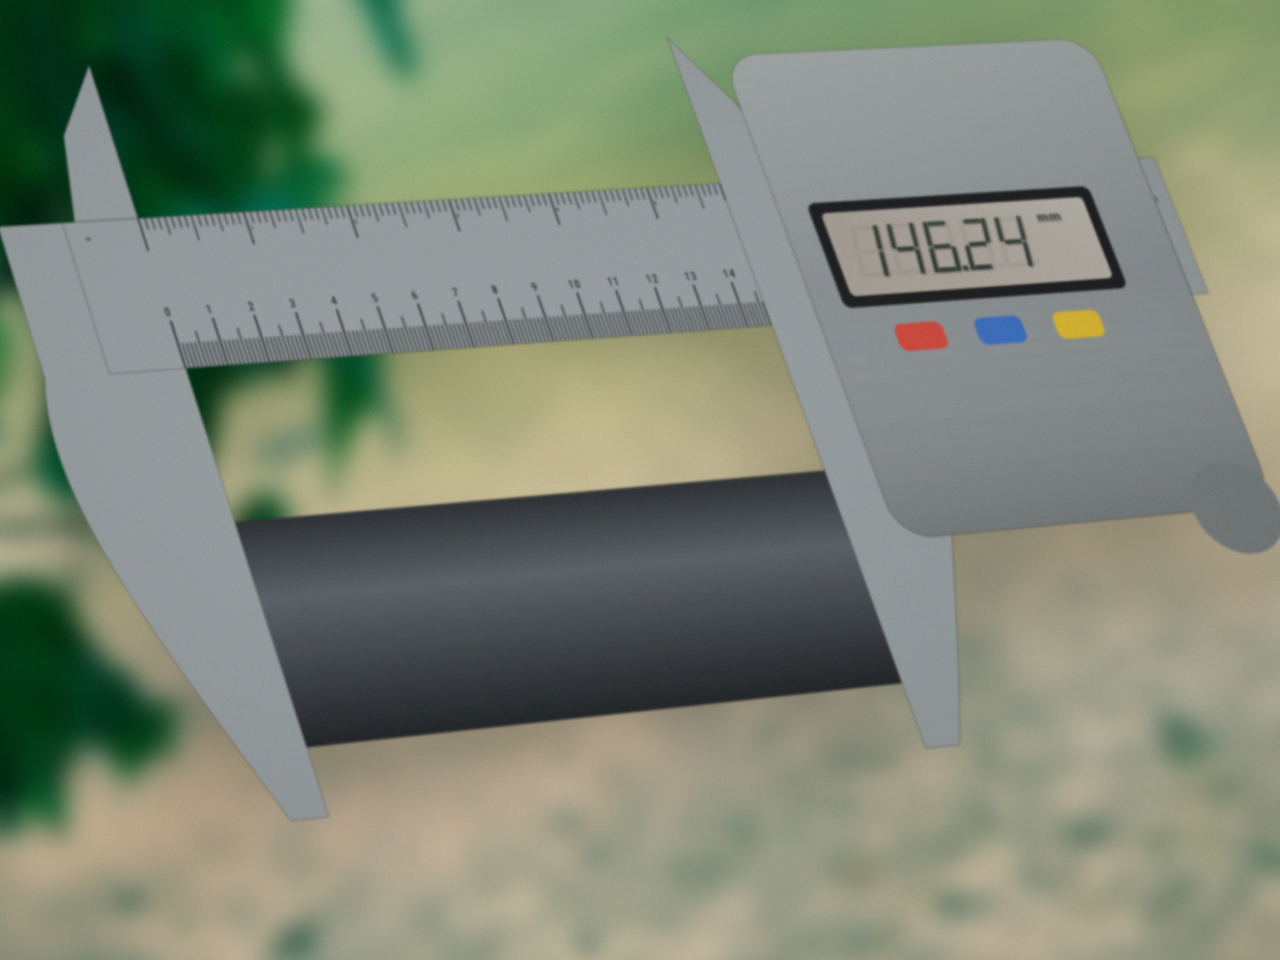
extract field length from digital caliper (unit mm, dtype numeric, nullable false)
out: 146.24 mm
